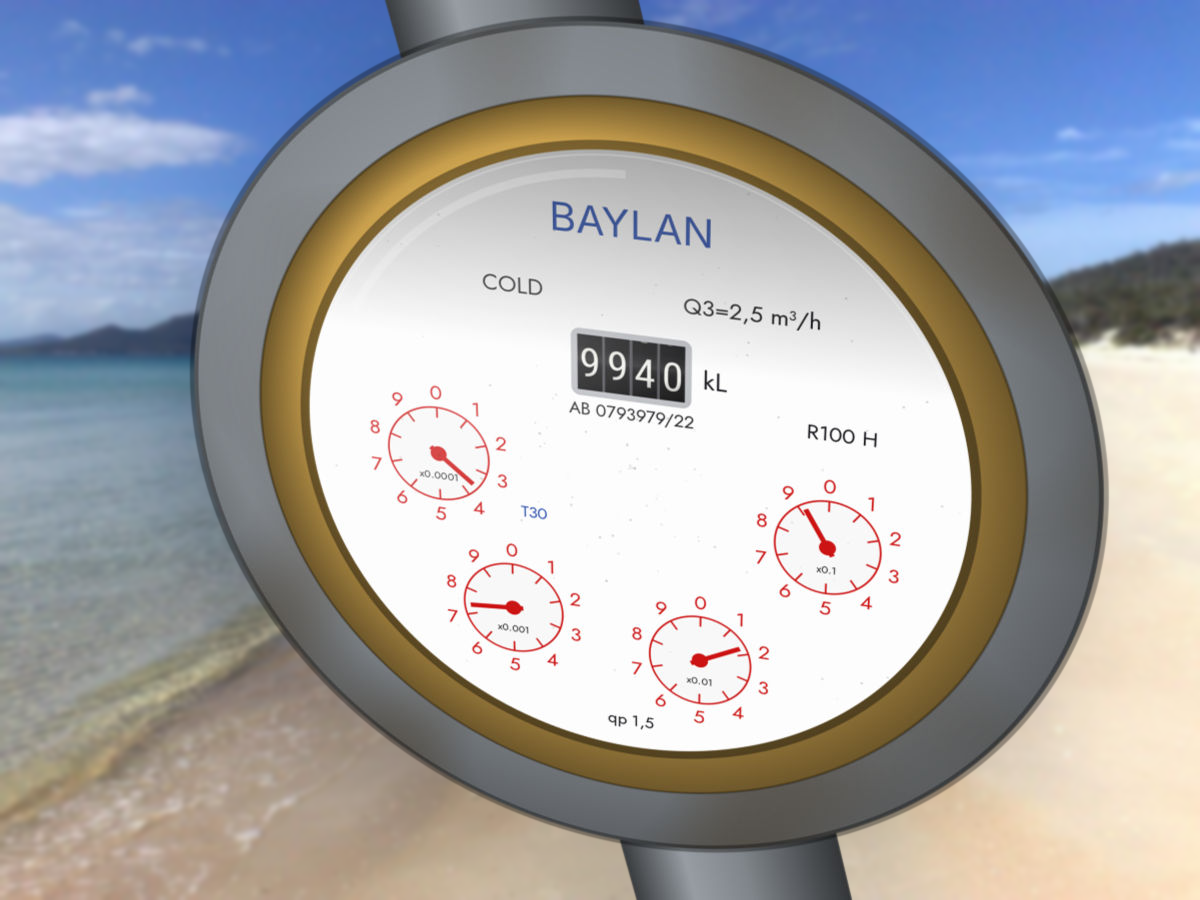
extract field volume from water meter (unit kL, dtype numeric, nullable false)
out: 9939.9173 kL
